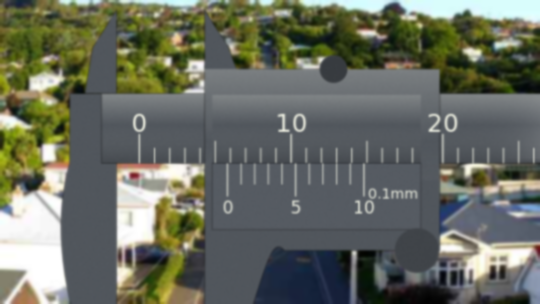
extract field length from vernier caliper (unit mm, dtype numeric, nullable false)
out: 5.8 mm
